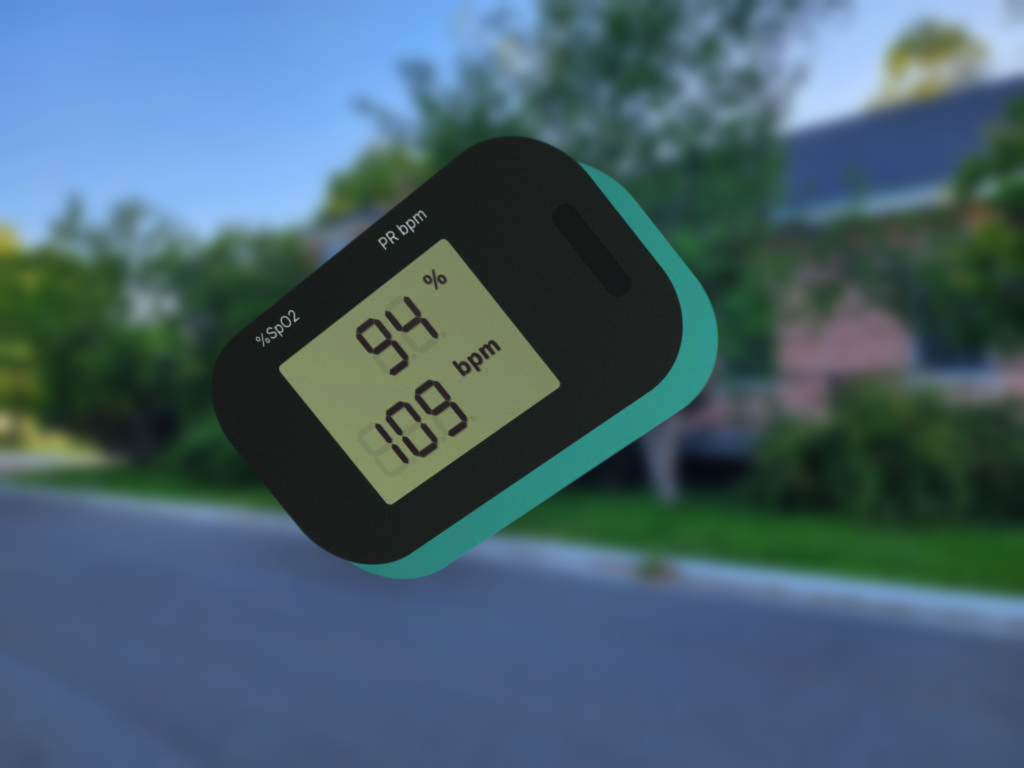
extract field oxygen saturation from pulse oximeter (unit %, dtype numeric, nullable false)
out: 94 %
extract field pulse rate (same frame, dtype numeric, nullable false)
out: 109 bpm
